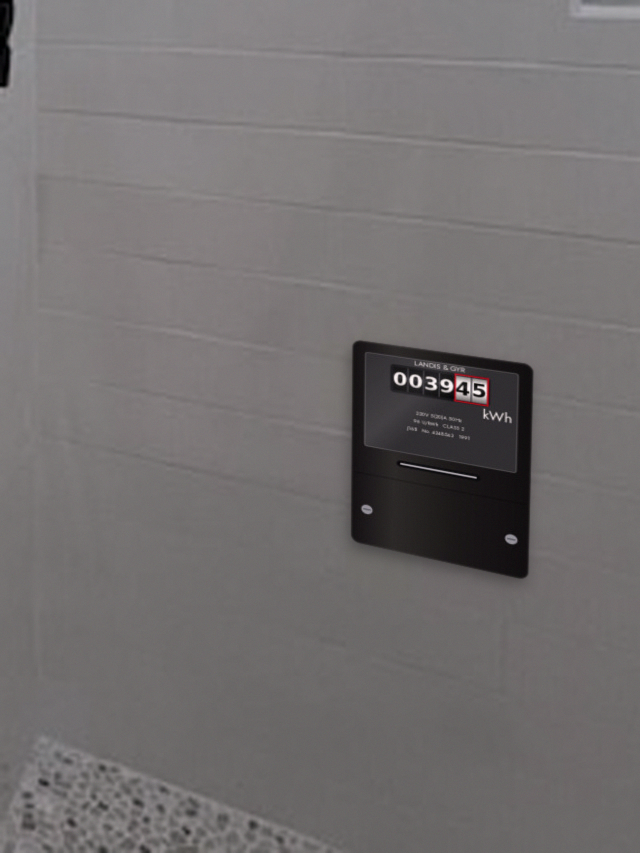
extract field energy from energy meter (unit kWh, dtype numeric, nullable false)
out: 39.45 kWh
